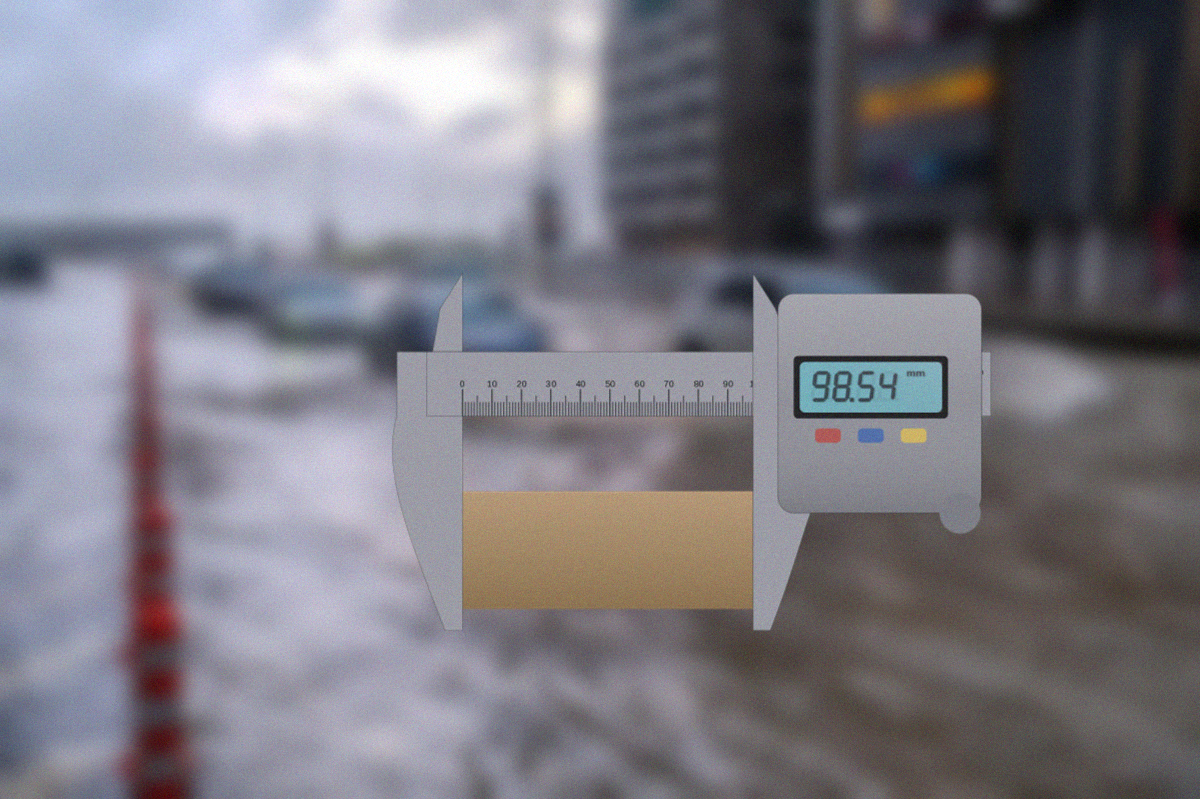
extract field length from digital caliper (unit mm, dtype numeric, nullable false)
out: 98.54 mm
